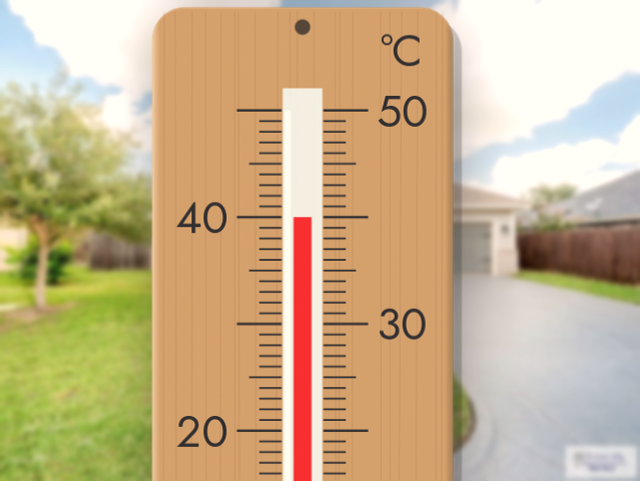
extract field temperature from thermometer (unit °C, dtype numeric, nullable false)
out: 40 °C
